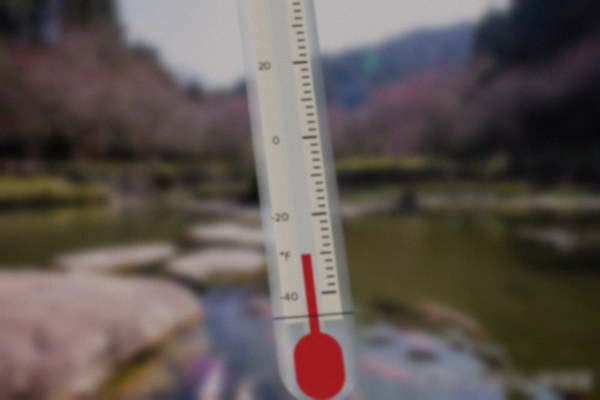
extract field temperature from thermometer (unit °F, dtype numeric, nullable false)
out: -30 °F
